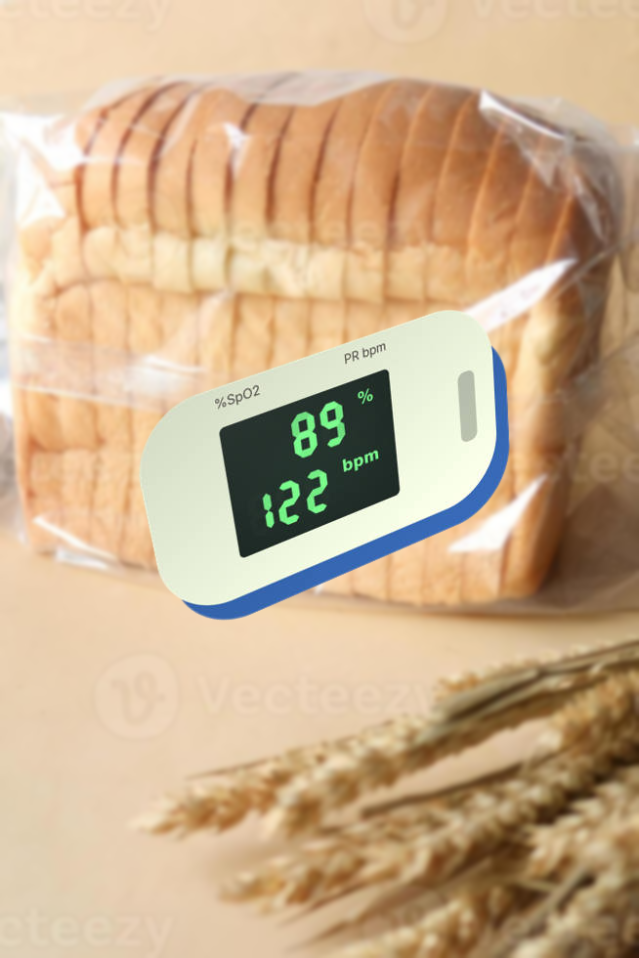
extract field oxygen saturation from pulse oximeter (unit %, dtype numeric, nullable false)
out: 89 %
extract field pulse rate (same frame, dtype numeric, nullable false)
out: 122 bpm
